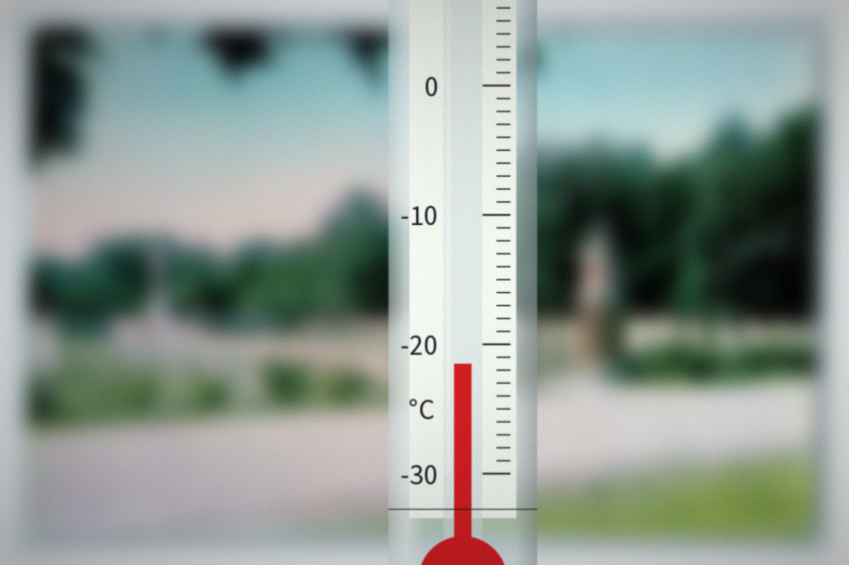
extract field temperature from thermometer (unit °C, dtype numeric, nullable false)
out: -21.5 °C
